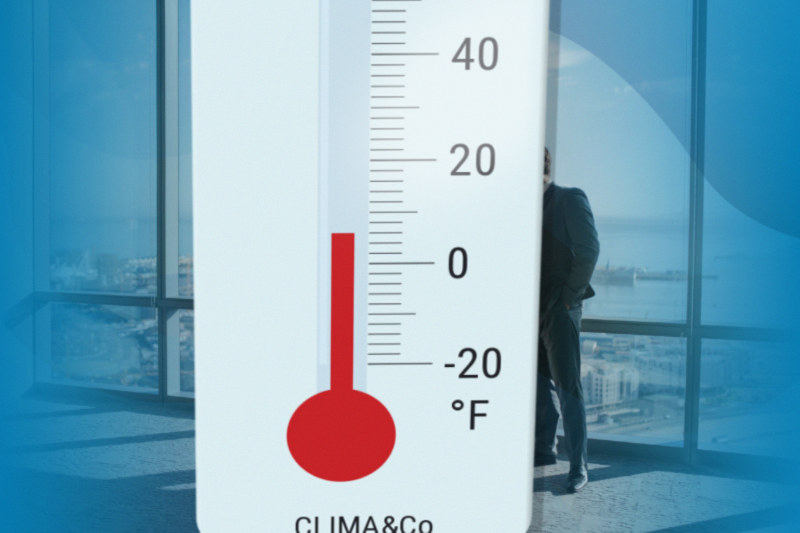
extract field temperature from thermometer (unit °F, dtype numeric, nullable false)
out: 6 °F
